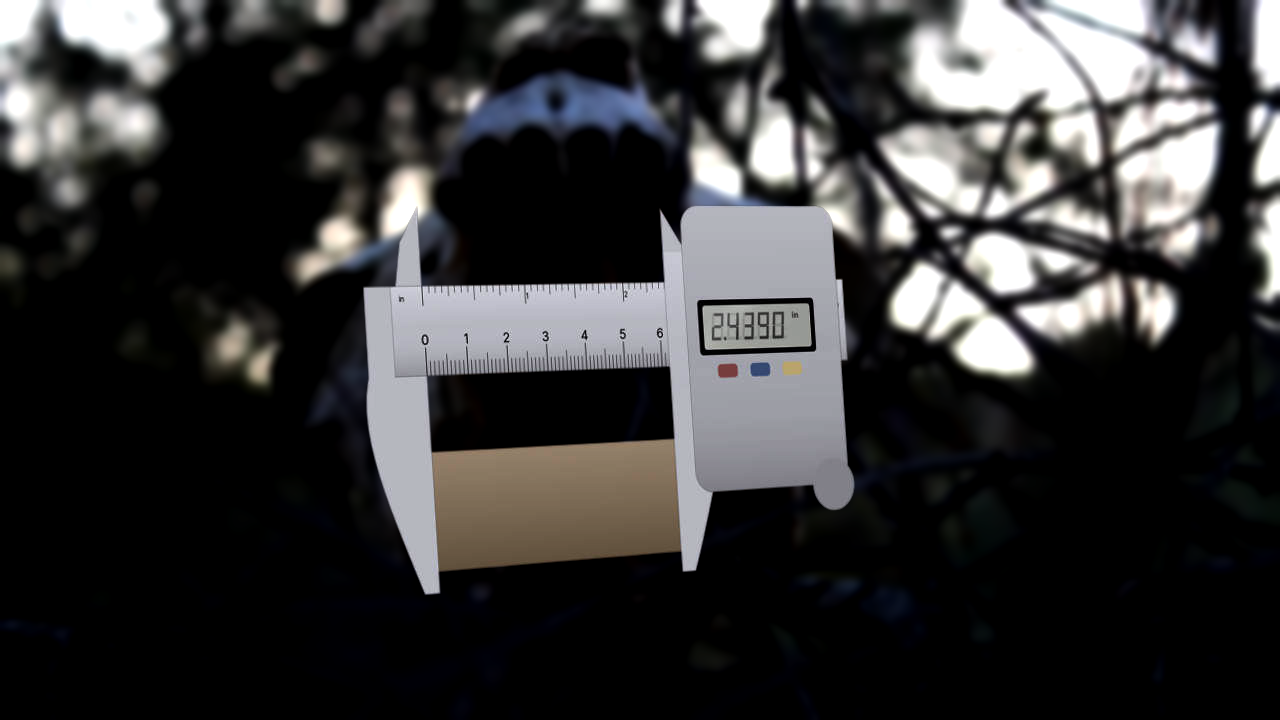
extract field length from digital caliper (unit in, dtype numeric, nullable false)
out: 2.4390 in
